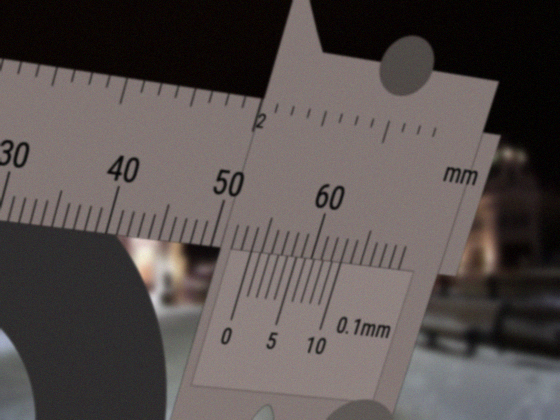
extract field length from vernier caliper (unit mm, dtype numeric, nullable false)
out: 54.0 mm
